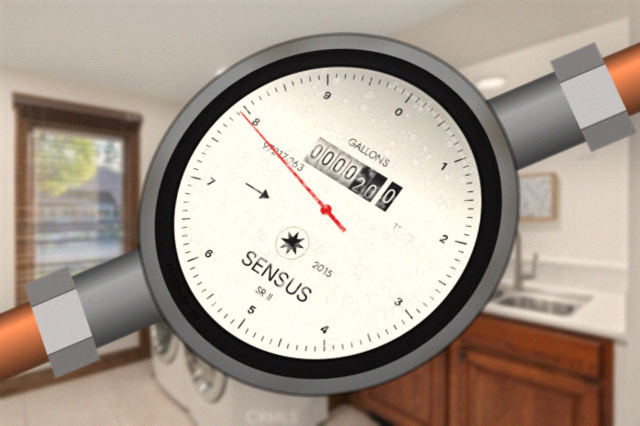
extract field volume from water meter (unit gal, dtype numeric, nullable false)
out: 197.9 gal
